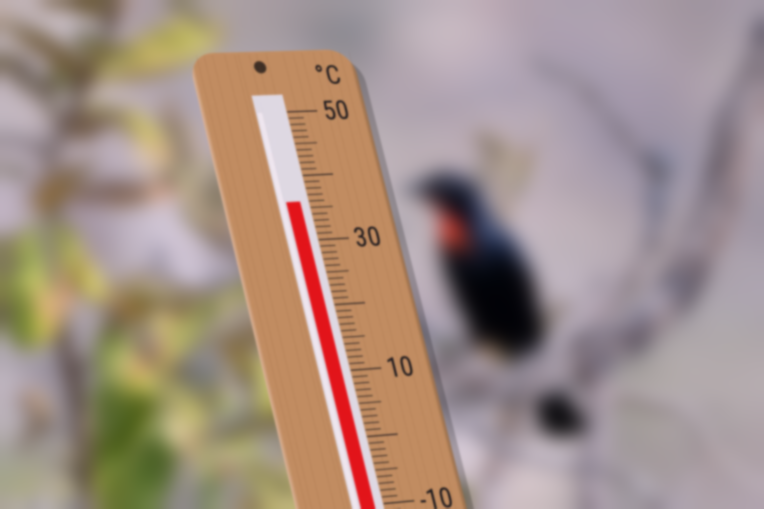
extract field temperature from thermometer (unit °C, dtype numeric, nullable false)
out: 36 °C
